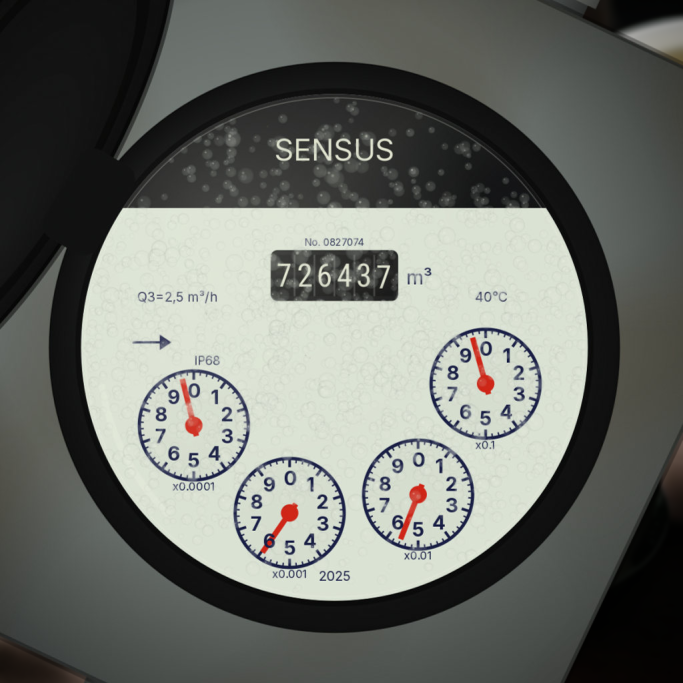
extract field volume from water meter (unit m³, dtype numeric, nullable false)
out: 726436.9559 m³
